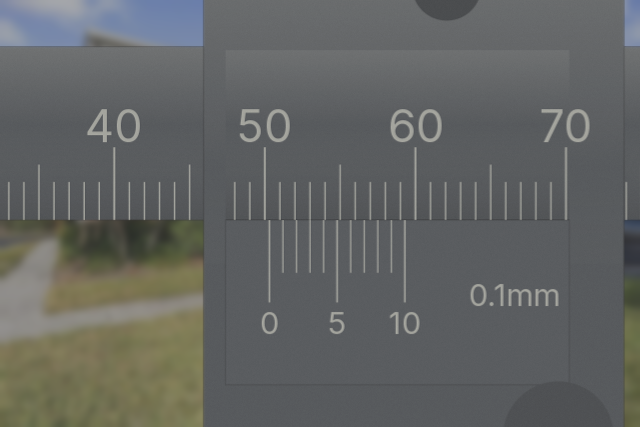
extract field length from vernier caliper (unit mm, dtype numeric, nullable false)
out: 50.3 mm
